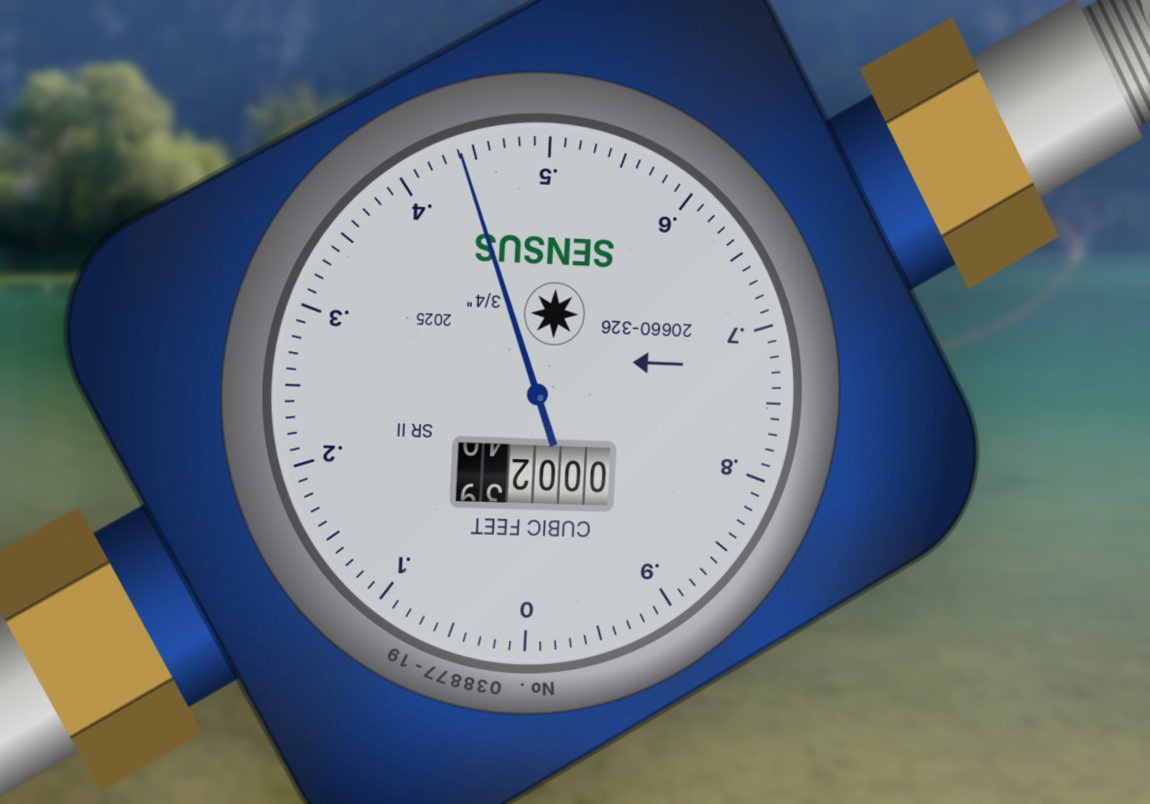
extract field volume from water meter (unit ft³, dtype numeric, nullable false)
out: 239.44 ft³
